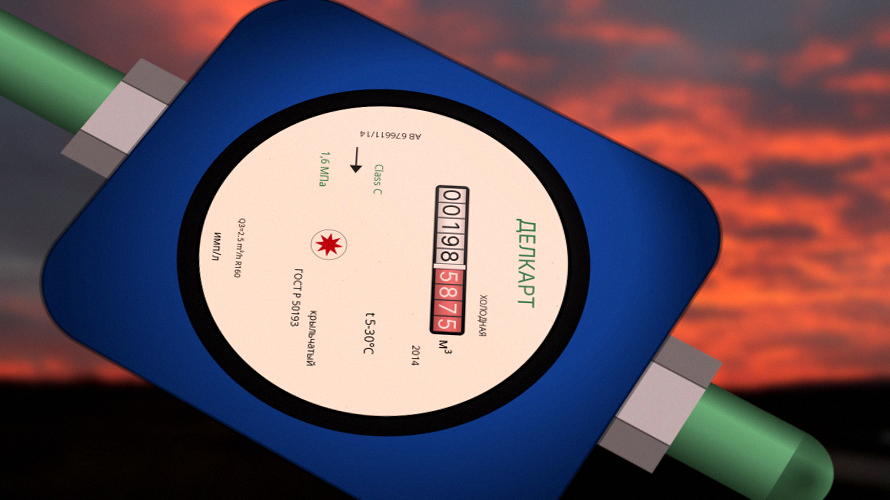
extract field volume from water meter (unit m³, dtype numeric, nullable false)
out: 198.5875 m³
